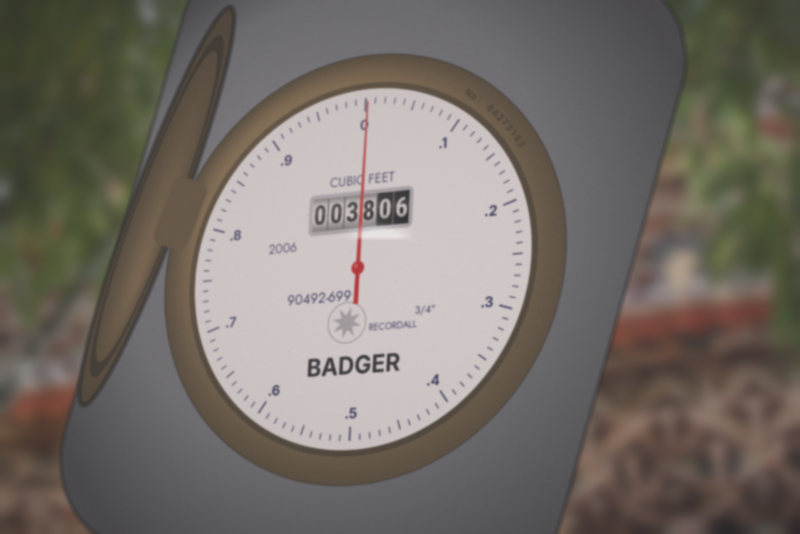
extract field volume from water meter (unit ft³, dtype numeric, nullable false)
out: 3806.00 ft³
